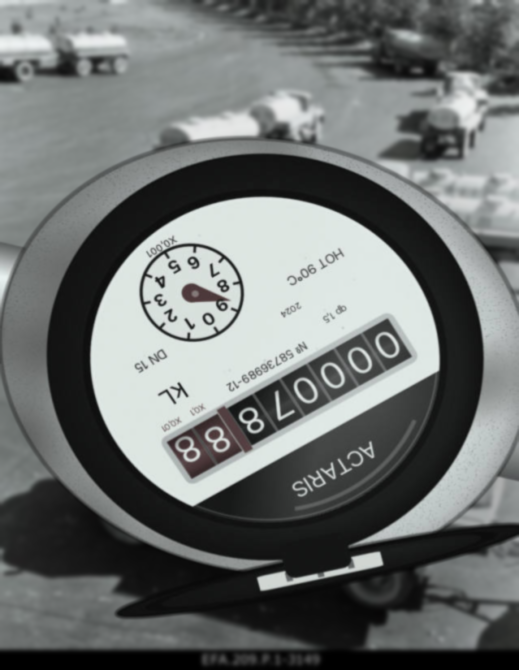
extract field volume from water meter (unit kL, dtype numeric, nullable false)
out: 78.878 kL
